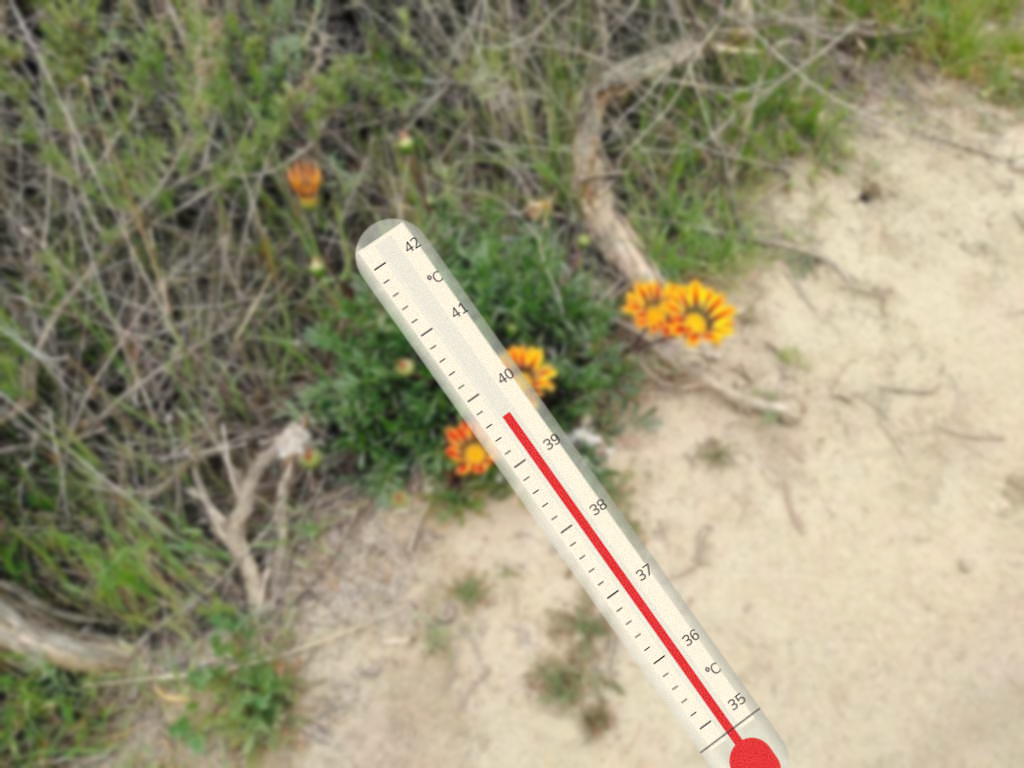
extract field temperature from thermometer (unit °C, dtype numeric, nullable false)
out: 39.6 °C
